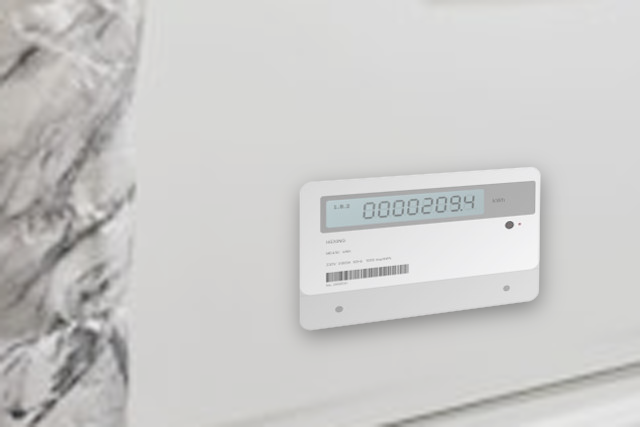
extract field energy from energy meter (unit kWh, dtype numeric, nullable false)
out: 209.4 kWh
